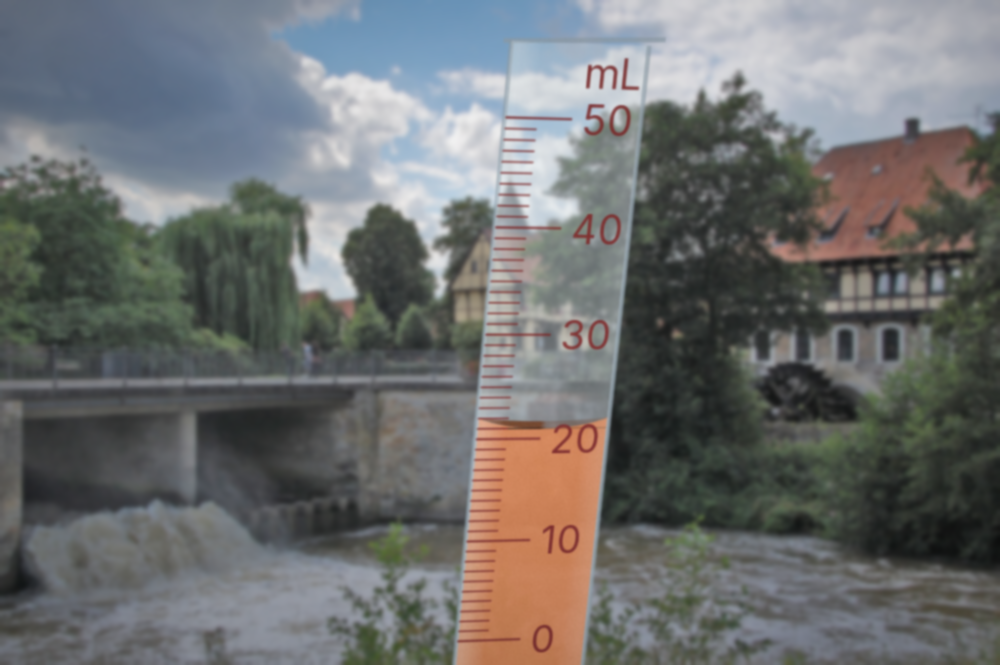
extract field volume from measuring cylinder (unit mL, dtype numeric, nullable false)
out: 21 mL
